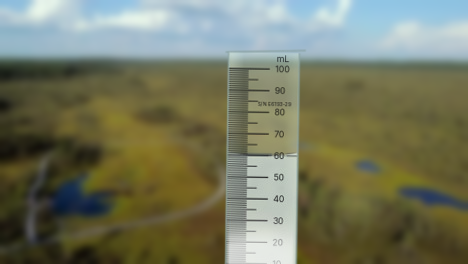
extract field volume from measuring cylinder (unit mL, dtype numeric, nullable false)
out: 60 mL
